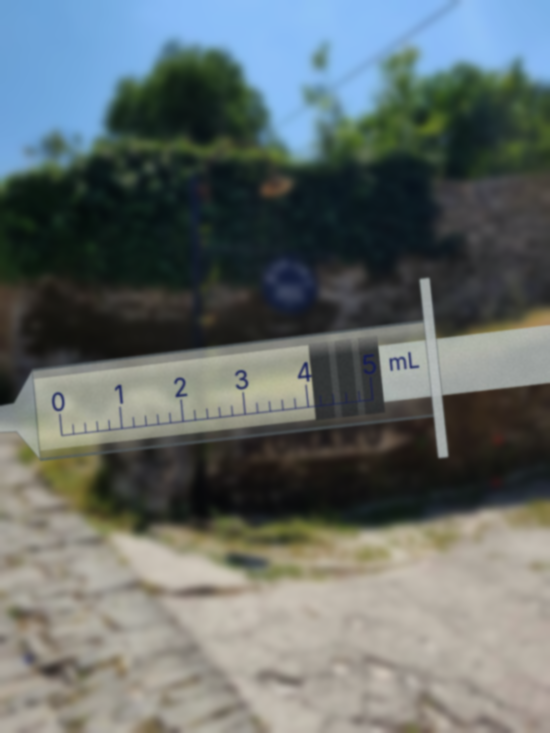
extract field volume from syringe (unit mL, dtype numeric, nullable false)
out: 4.1 mL
